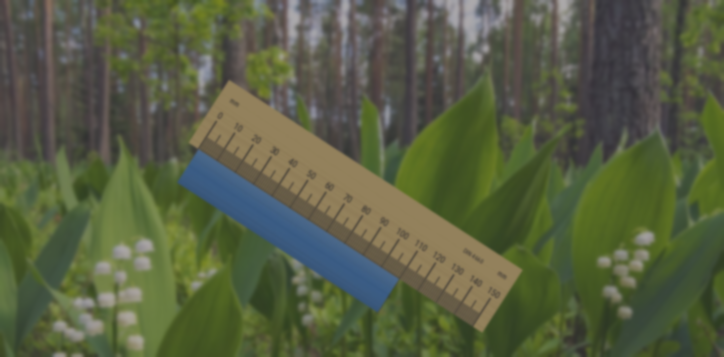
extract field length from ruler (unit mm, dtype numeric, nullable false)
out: 110 mm
